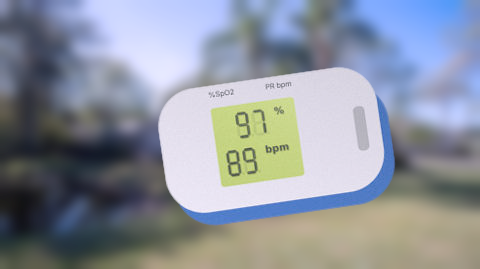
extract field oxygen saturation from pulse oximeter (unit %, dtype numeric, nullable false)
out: 97 %
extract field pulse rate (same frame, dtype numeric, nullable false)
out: 89 bpm
